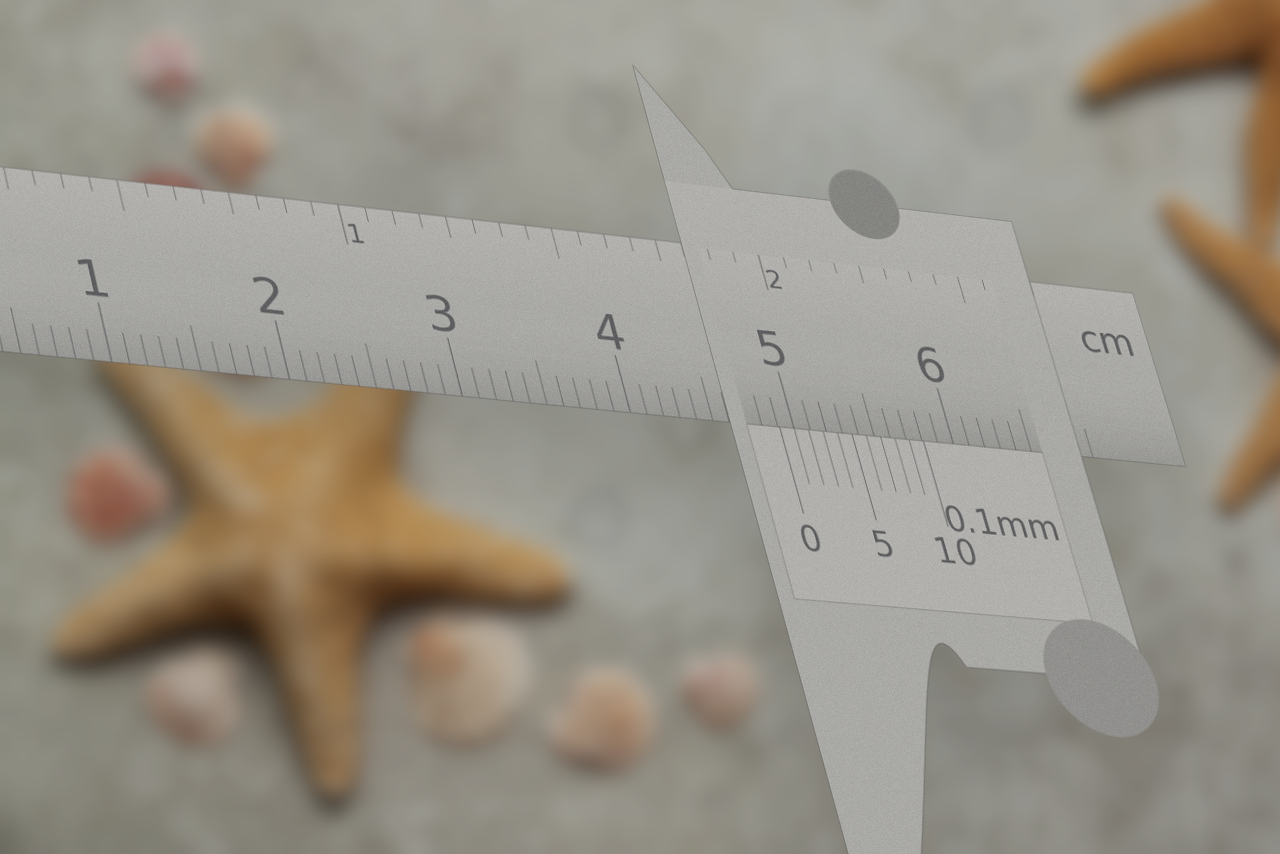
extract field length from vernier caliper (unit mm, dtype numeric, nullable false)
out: 49.1 mm
